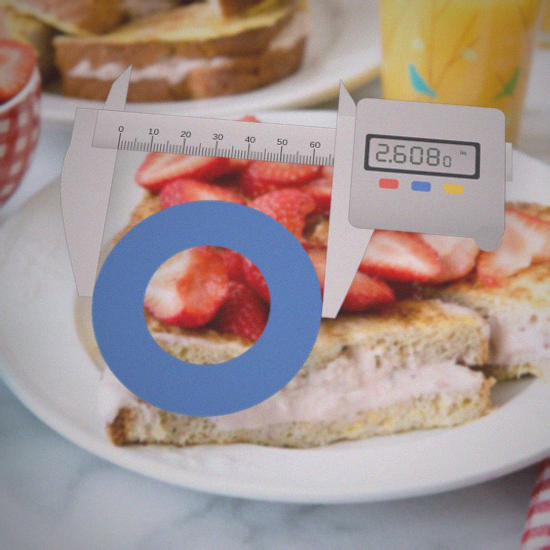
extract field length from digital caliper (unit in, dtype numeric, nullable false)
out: 2.6080 in
